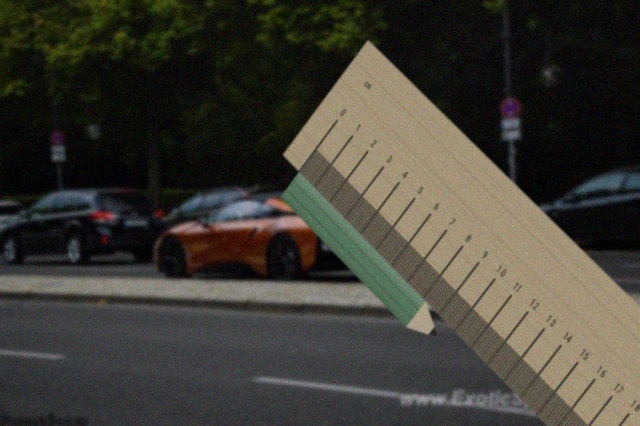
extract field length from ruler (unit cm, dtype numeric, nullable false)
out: 9.5 cm
